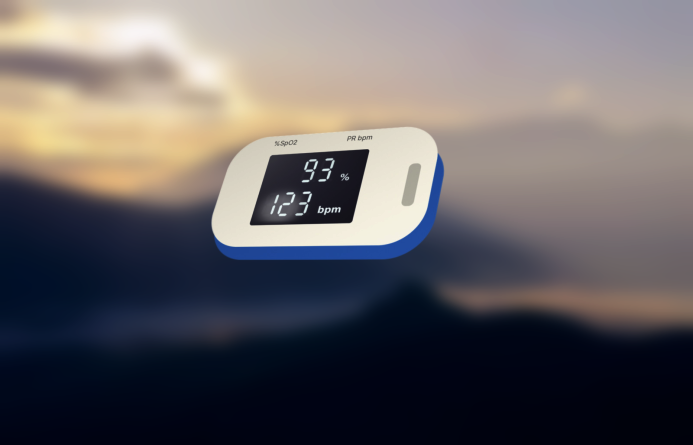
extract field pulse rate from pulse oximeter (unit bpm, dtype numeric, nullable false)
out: 123 bpm
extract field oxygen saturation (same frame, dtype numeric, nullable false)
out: 93 %
